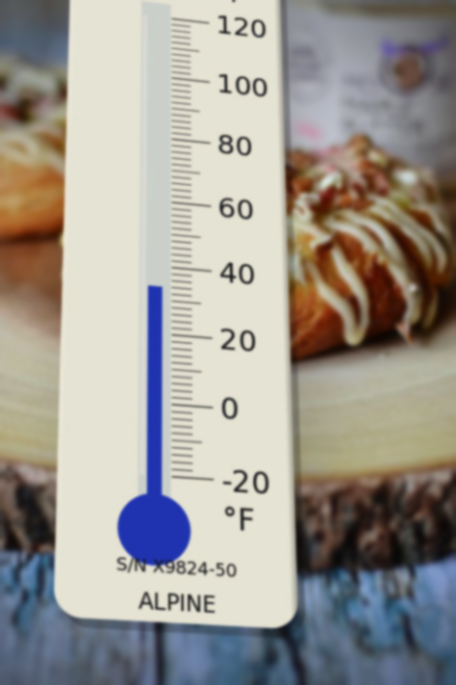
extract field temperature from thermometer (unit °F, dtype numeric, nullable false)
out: 34 °F
